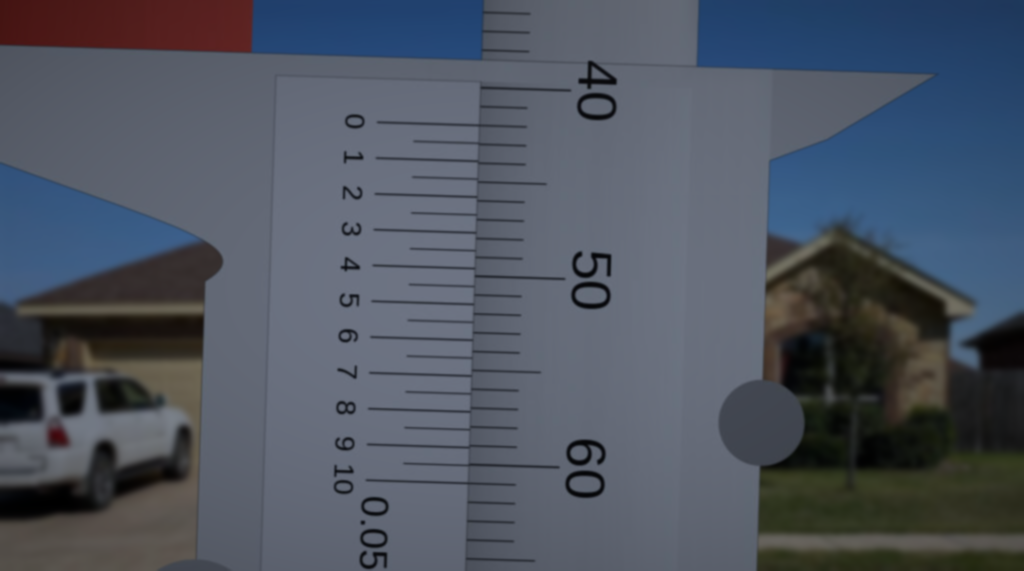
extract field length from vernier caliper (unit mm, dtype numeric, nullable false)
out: 42.0 mm
